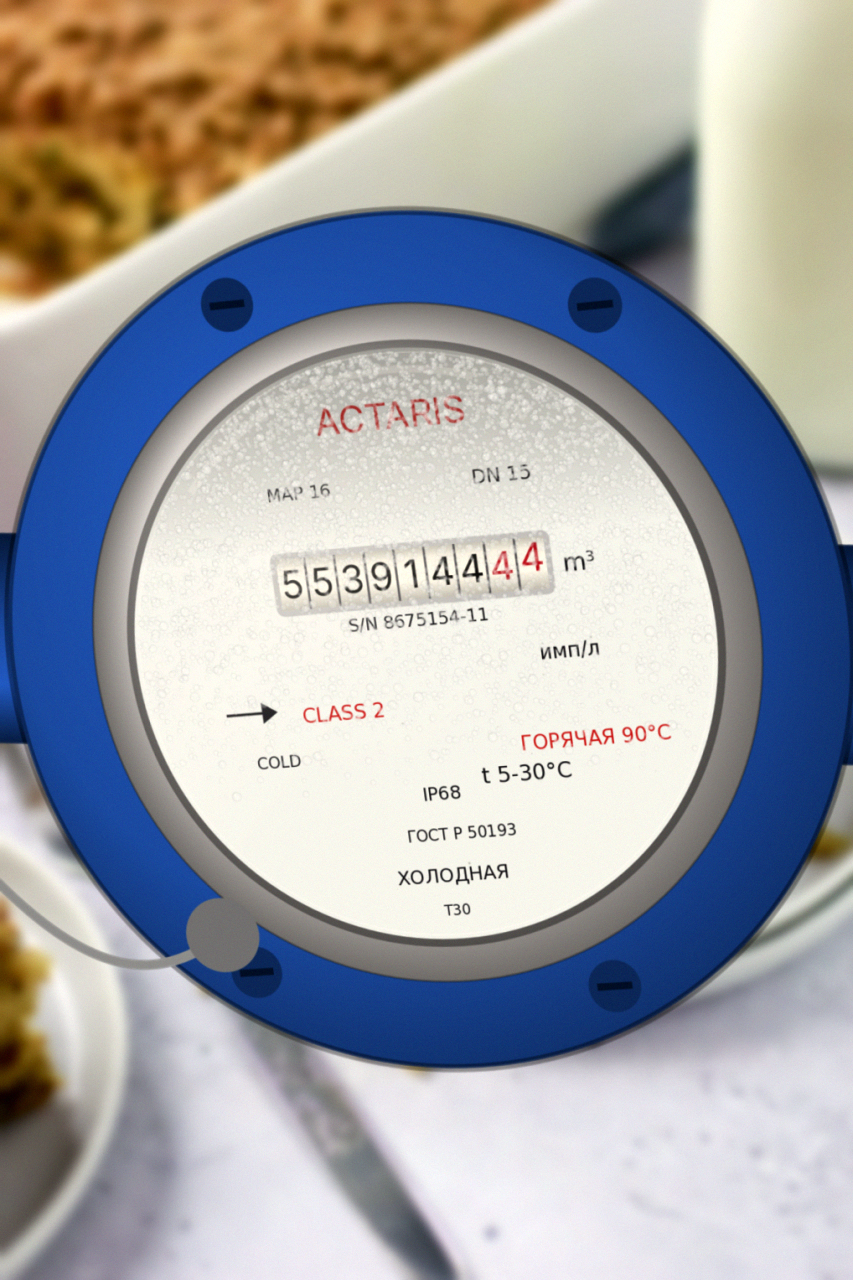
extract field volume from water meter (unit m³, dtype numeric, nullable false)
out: 5539144.44 m³
